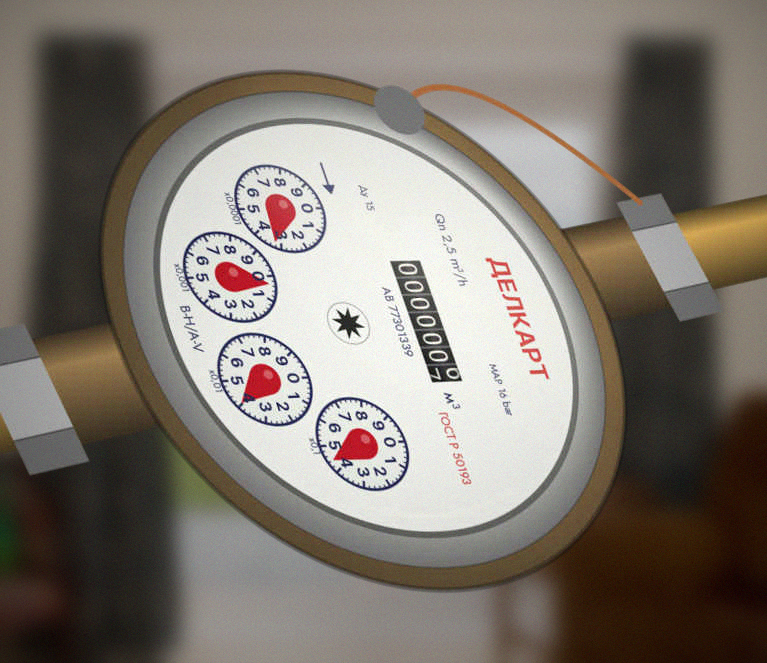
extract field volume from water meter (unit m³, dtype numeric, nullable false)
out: 6.4403 m³
